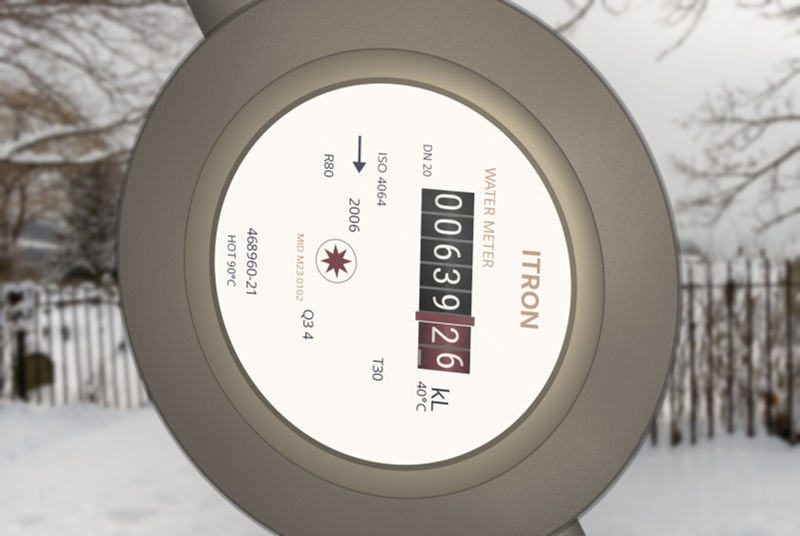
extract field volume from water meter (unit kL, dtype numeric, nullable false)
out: 639.26 kL
